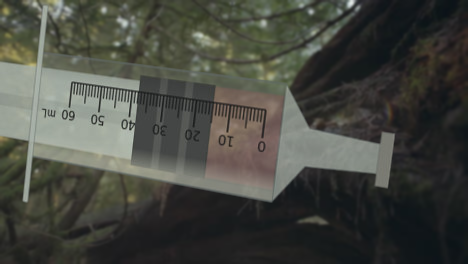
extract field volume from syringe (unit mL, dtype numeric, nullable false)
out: 15 mL
